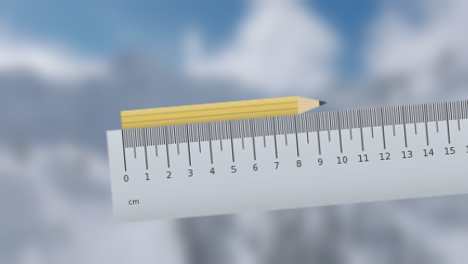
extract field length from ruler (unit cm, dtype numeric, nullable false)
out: 9.5 cm
